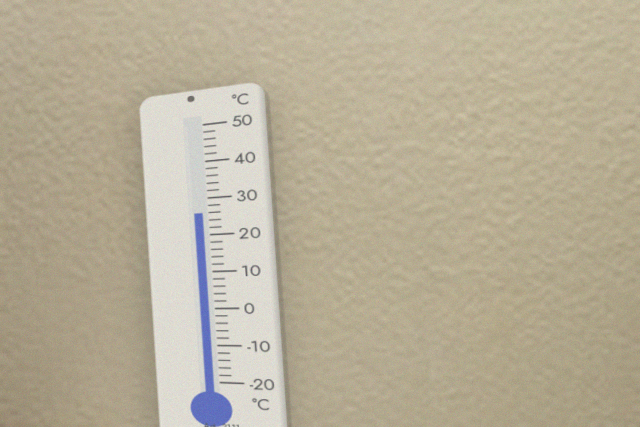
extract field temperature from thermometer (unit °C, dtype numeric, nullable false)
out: 26 °C
